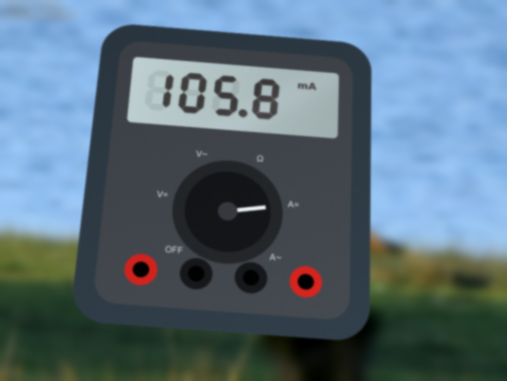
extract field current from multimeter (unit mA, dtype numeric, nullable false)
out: 105.8 mA
